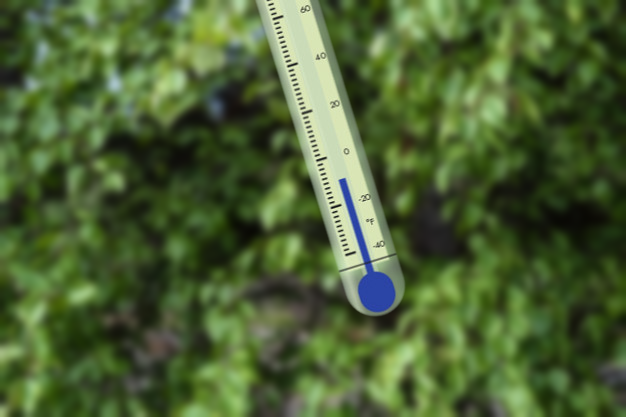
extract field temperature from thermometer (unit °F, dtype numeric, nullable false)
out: -10 °F
